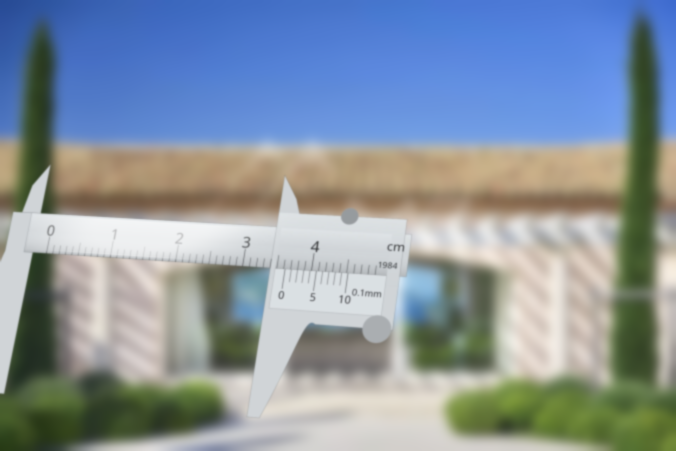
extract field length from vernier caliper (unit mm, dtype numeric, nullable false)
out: 36.2 mm
